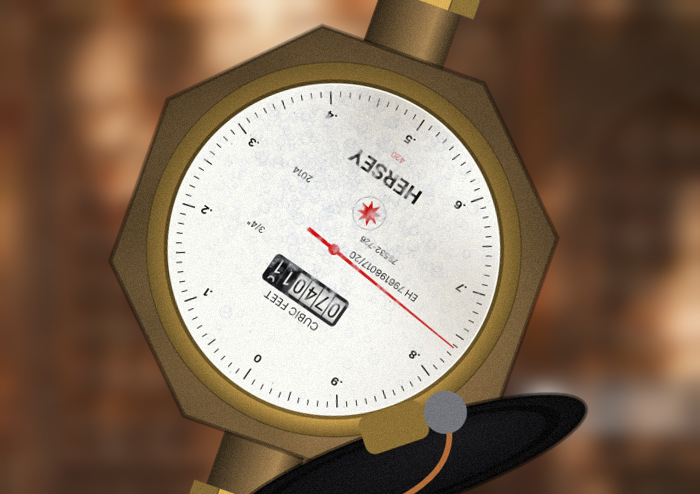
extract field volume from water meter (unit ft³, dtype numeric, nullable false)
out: 74010.76 ft³
